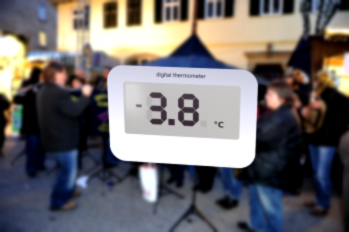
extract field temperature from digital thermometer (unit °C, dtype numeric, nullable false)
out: -3.8 °C
